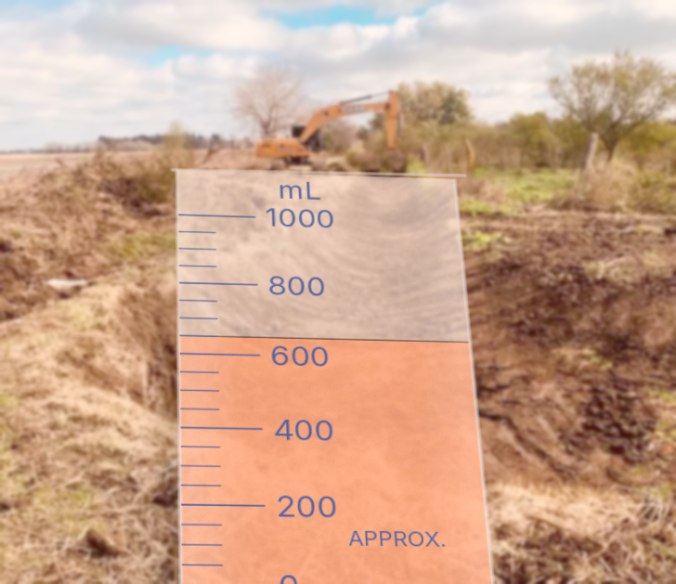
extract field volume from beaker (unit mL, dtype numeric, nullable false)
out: 650 mL
